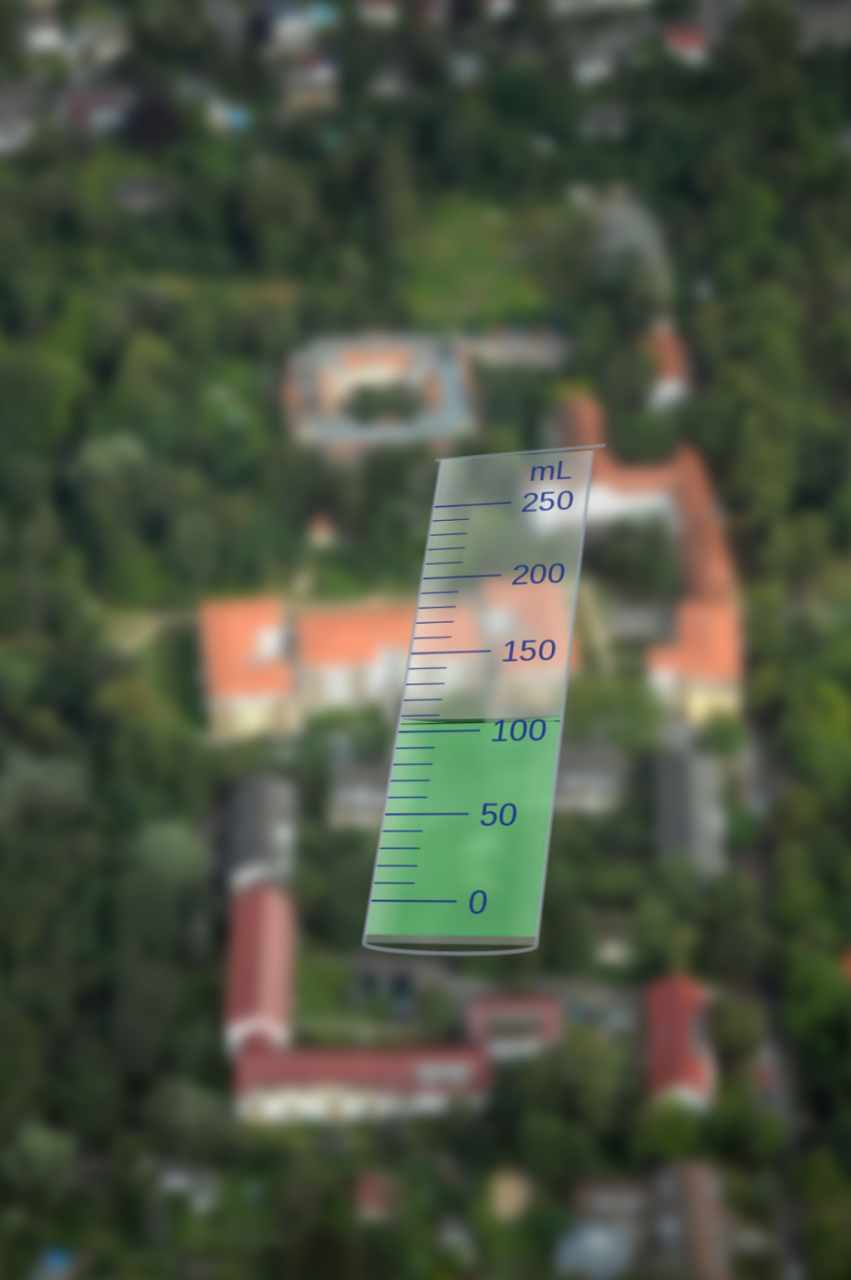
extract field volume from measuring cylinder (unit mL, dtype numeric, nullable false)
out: 105 mL
